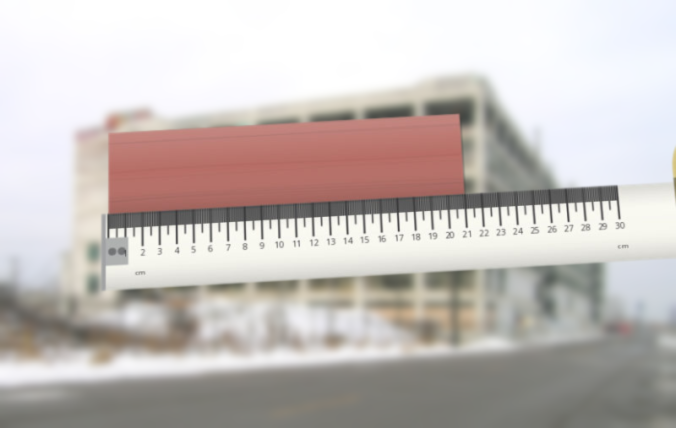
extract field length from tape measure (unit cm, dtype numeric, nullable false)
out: 21 cm
